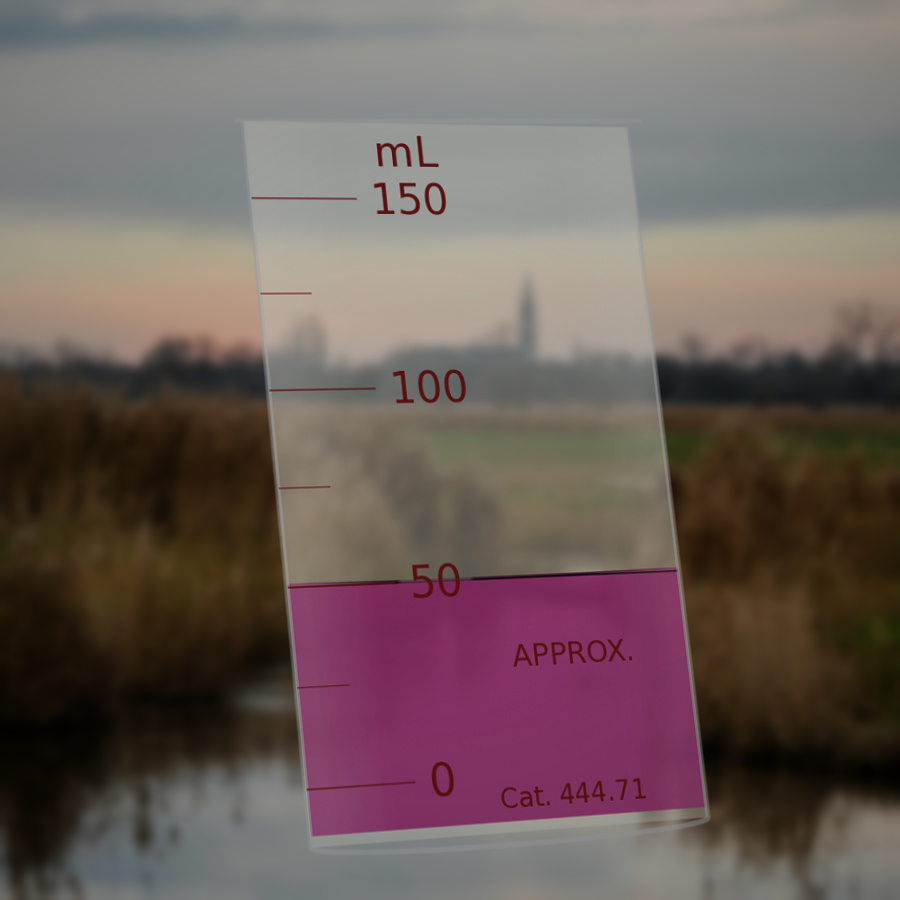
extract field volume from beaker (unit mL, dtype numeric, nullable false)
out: 50 mL
